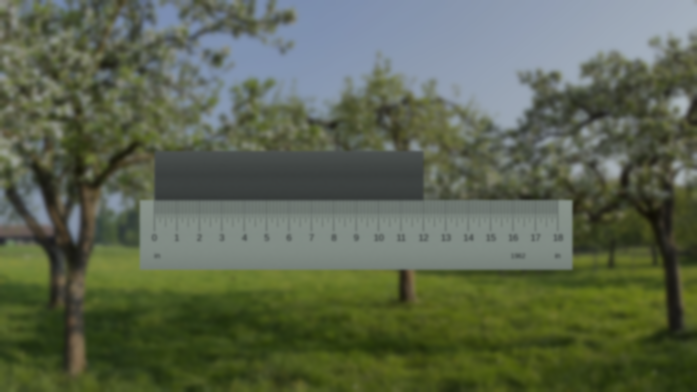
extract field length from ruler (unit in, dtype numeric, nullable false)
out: 12 in
